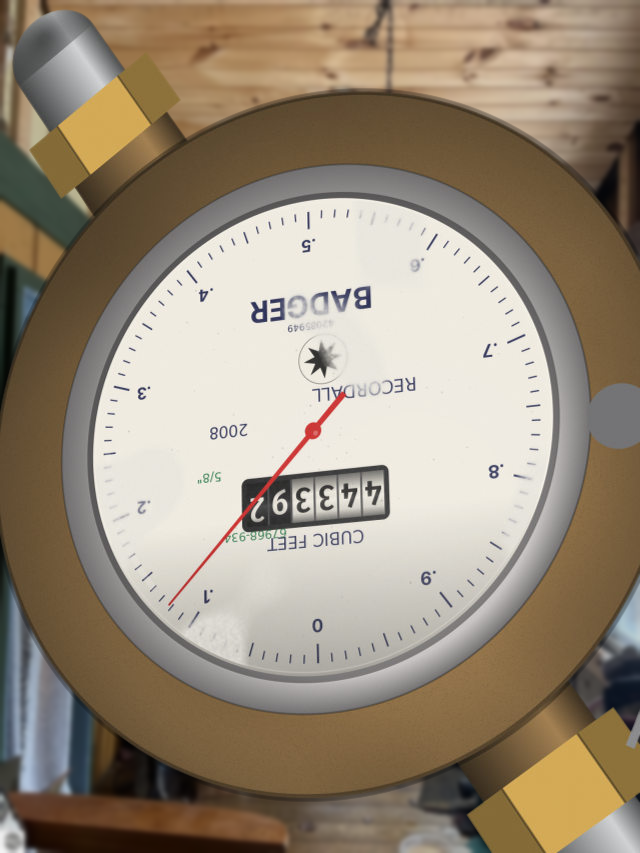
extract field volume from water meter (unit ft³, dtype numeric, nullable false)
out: 443392.12 ft³
